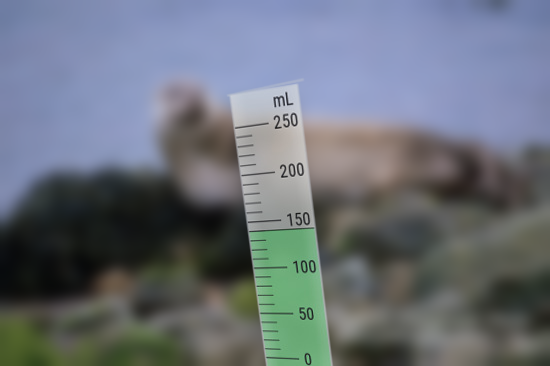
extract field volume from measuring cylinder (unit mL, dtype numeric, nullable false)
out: 140 mL
